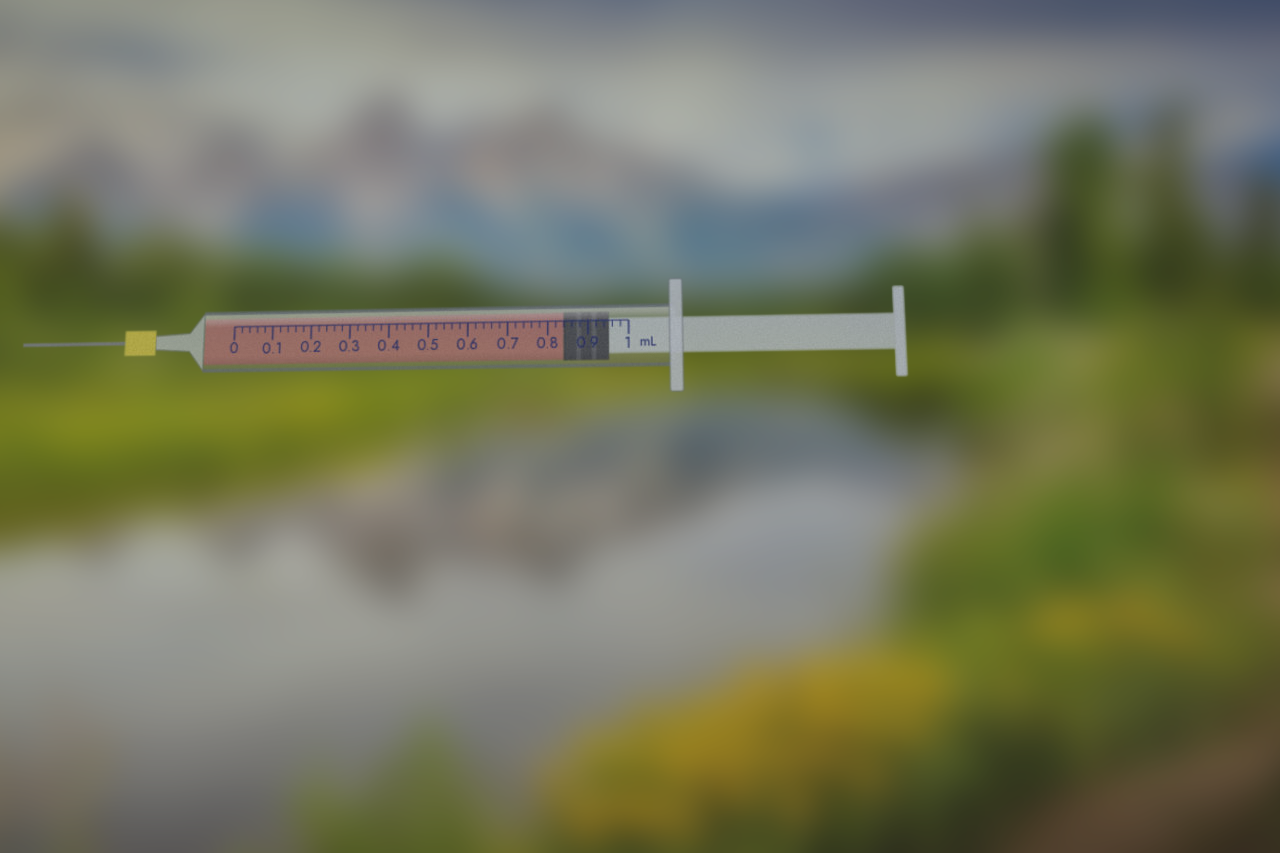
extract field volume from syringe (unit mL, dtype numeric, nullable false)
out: 0.84 mL
